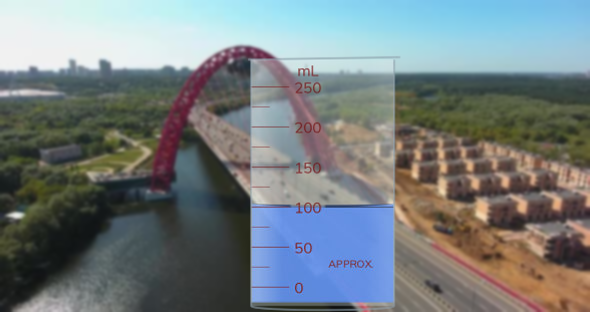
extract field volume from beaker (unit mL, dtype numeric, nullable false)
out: 100 mL
